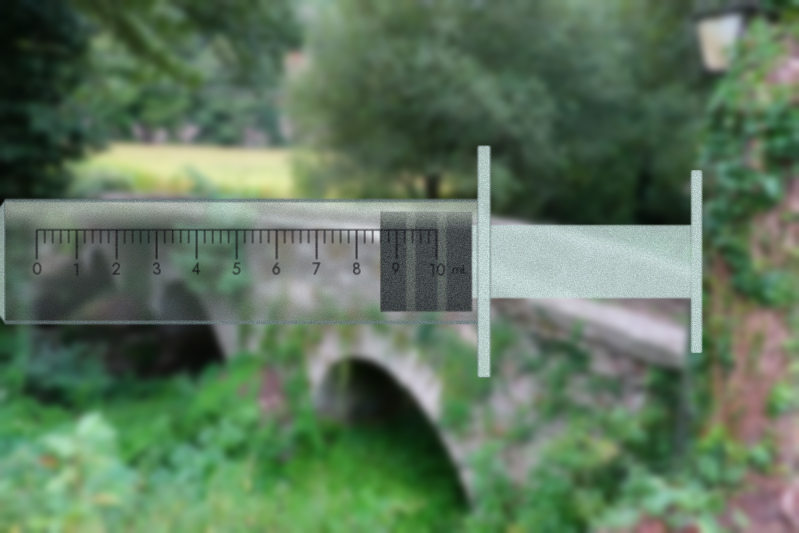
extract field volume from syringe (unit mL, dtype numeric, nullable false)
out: 8.6 mL
